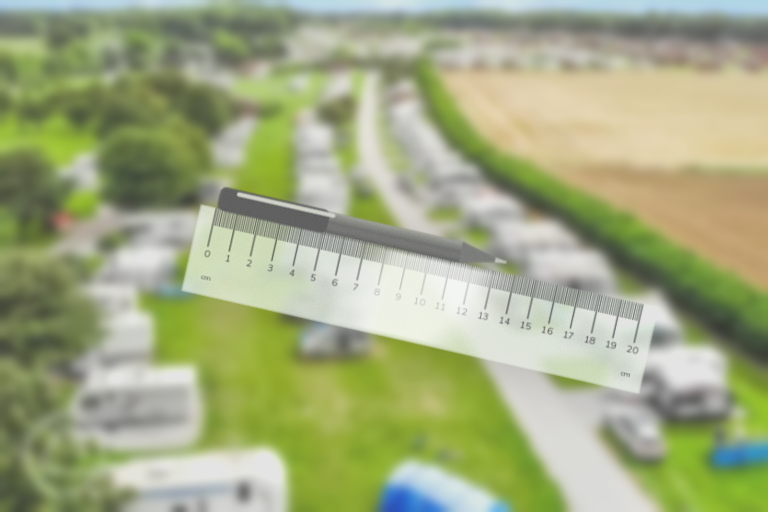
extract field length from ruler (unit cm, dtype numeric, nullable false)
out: 13.5 cm
